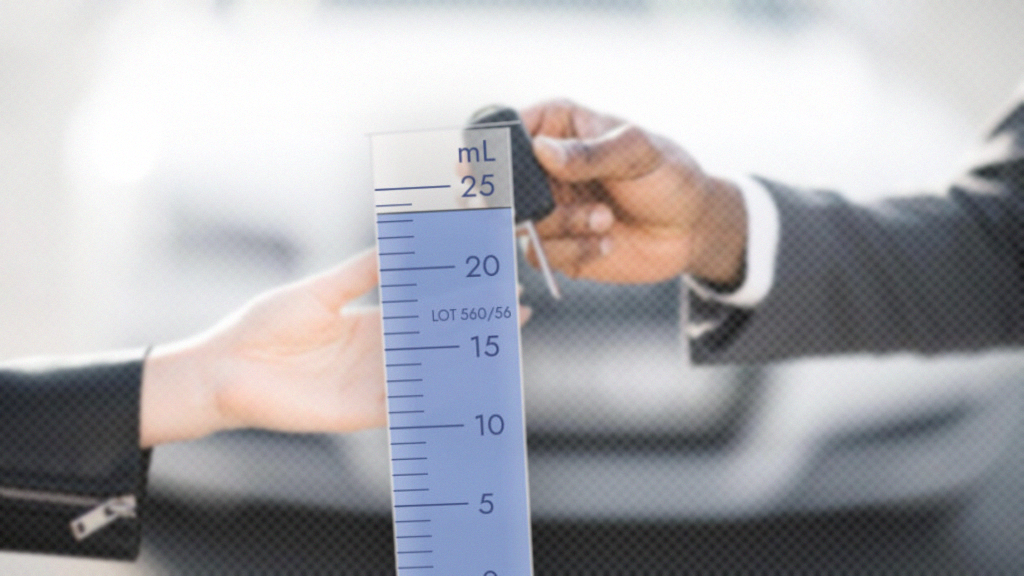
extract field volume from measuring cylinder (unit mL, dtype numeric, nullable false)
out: 23.5 mL
